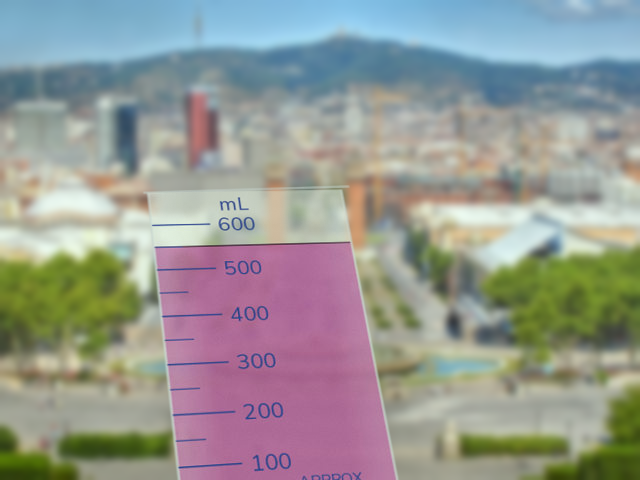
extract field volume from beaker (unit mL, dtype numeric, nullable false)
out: 550 mL
